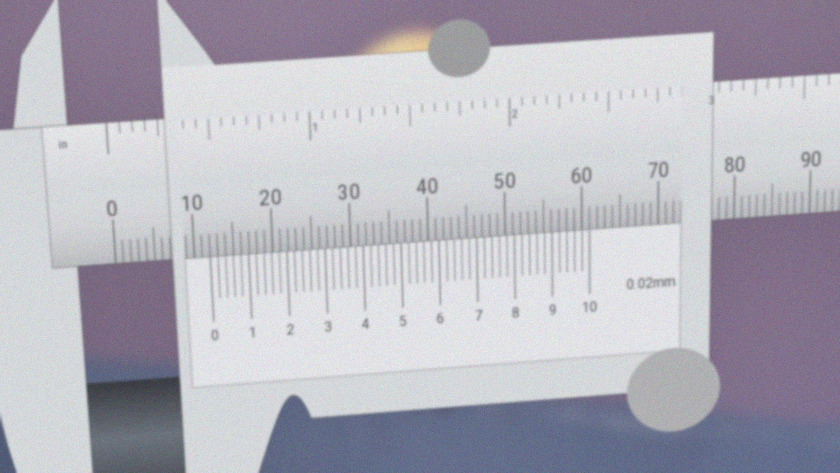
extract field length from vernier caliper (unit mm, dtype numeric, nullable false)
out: 12.0 mm
